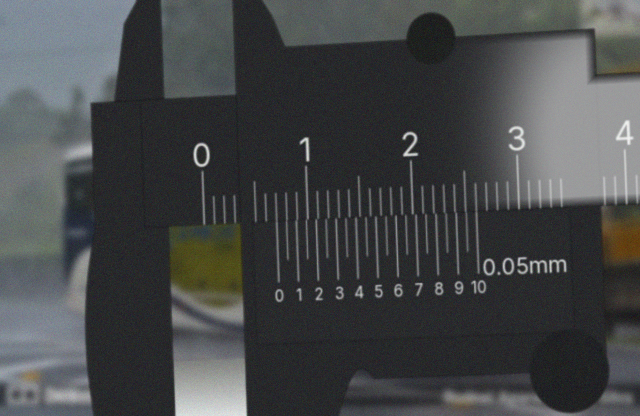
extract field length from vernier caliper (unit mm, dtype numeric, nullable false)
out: 7.0 mm
